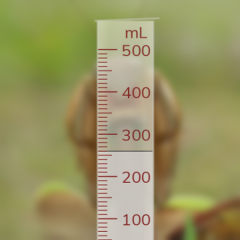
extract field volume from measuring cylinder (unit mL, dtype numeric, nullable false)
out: 260 mL
